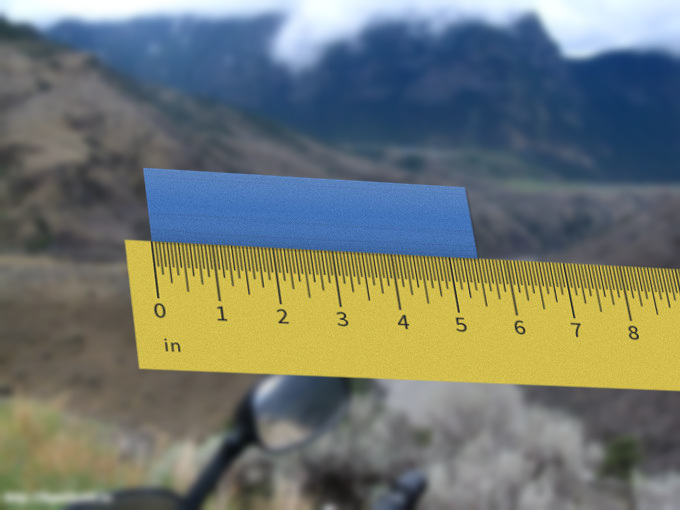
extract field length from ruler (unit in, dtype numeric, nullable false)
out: 5.5 in
